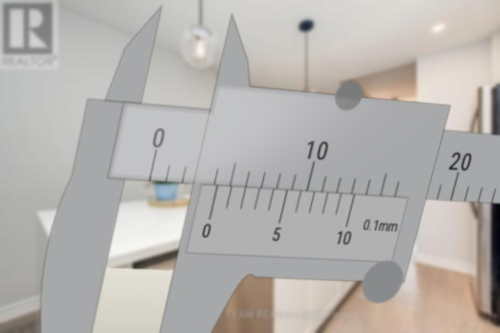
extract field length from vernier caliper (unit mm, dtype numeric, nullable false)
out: 4.2 mm
